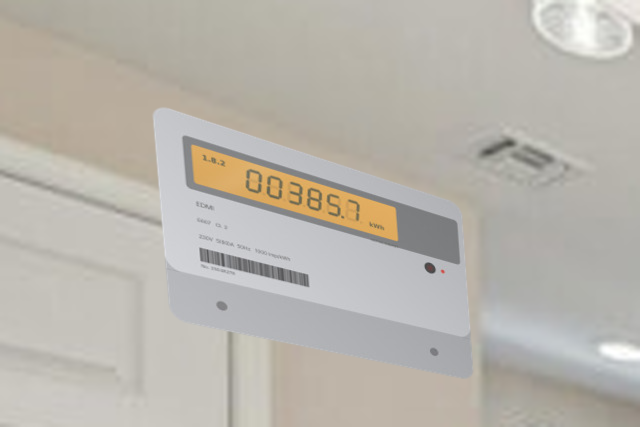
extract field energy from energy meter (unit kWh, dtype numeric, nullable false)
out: 385.7 kWh
